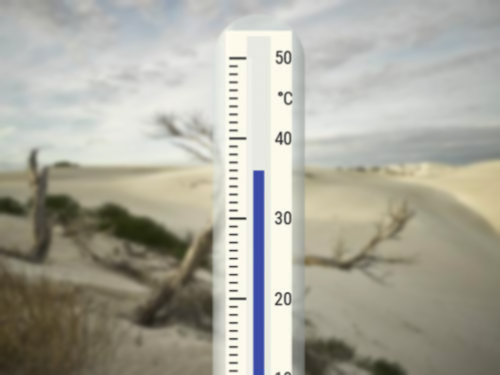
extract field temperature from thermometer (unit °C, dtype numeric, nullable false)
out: 36 °C
